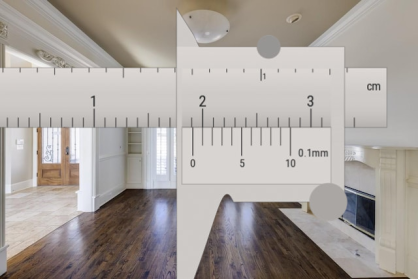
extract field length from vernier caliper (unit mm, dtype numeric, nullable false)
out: 19.1 mm
